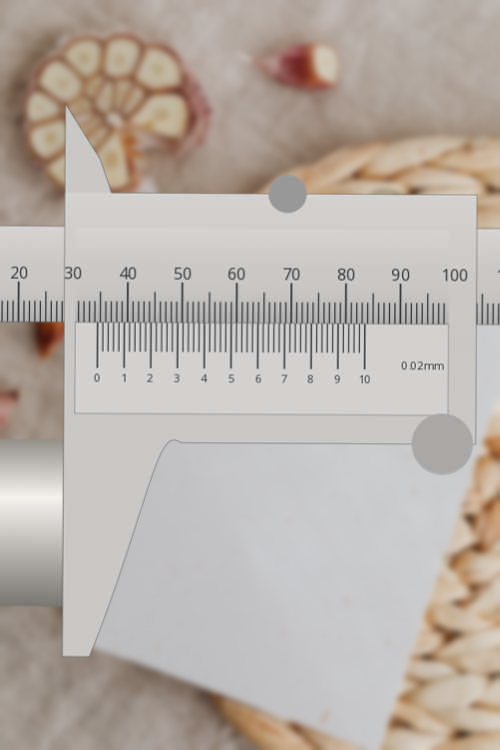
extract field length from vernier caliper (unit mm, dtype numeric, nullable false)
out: 34.5 mm
